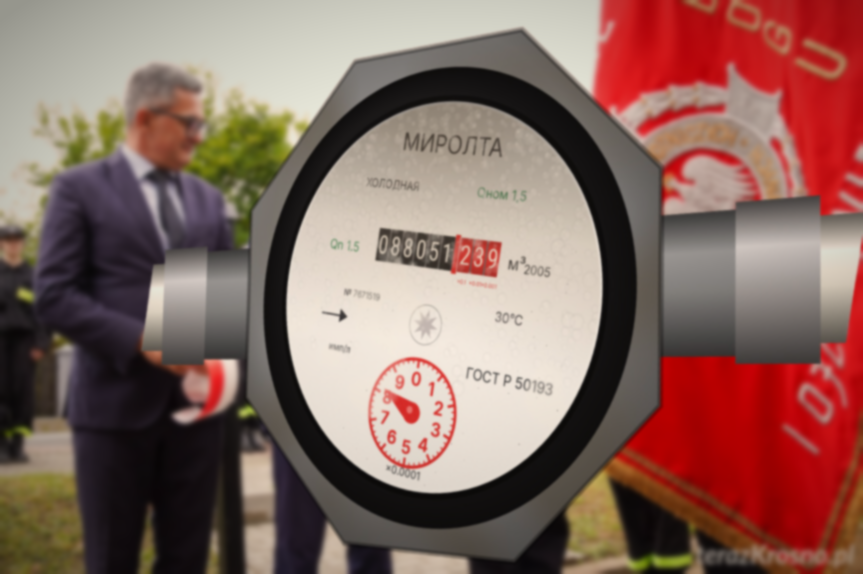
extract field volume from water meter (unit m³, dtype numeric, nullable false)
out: 88051.2398 m³
